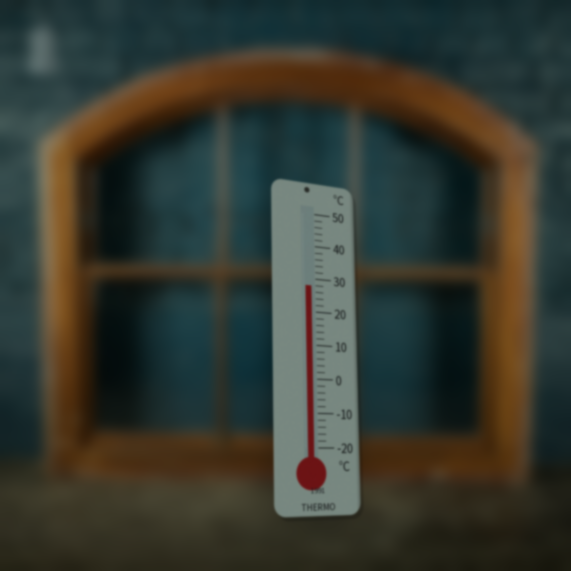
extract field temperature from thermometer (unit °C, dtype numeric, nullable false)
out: 28 °C
